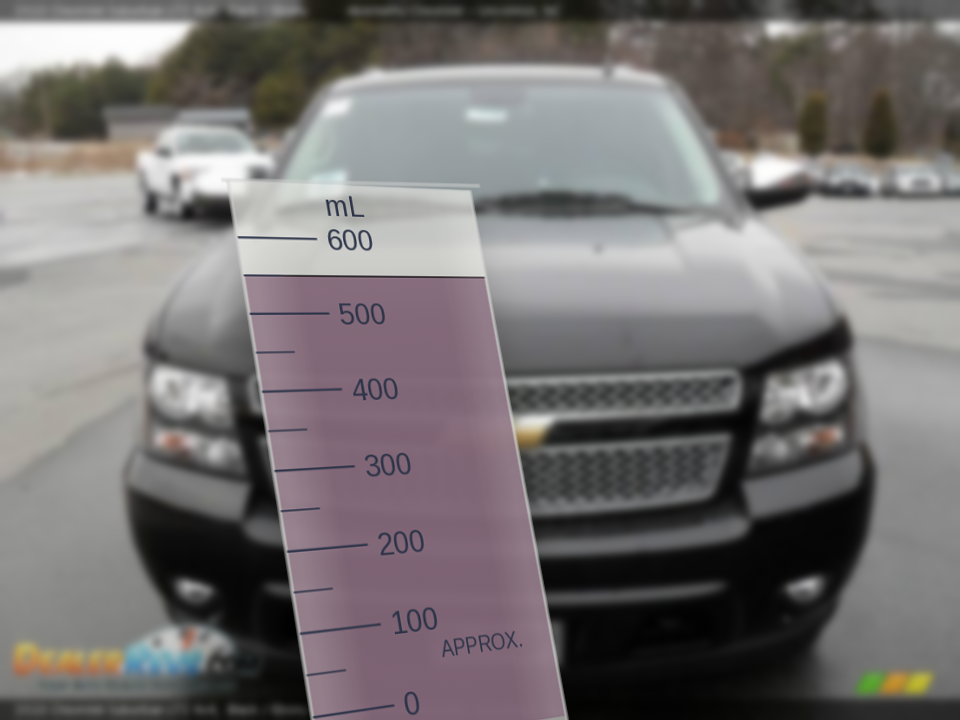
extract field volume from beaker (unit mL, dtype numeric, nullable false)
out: 550 mL
